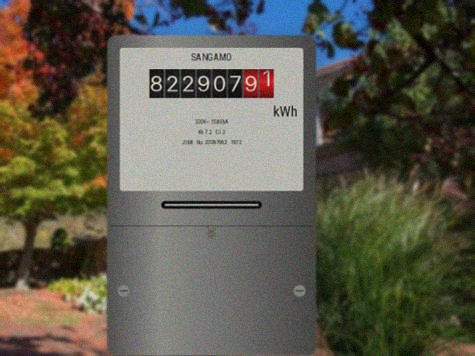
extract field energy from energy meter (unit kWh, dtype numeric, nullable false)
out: 822907.91 kWh
